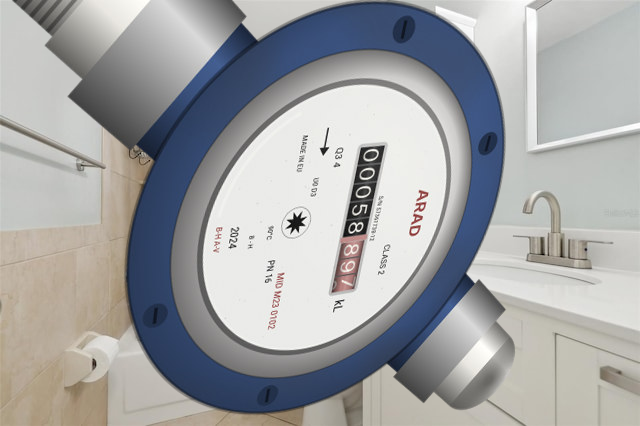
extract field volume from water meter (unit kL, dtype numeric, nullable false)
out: 58.897 kL
